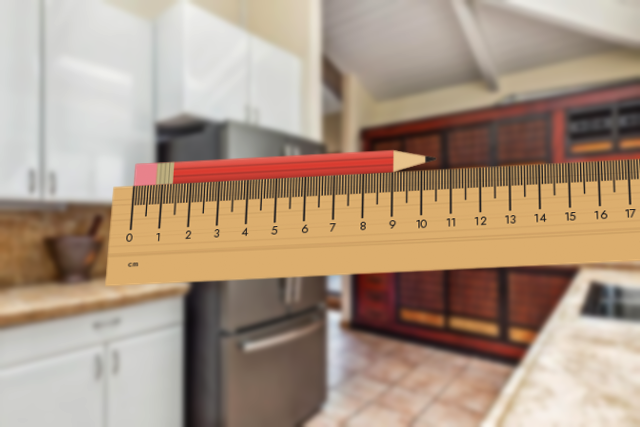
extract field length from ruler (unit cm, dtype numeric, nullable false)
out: 10.5 cm
